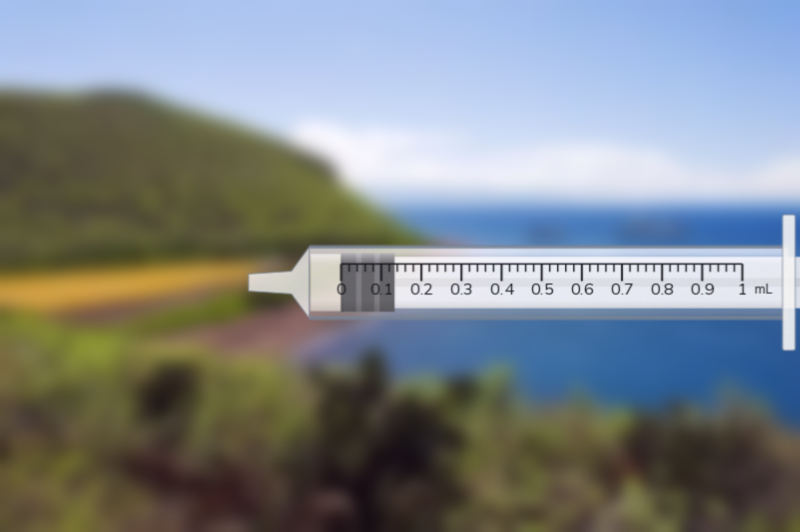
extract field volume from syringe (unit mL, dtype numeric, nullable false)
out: 0 mL
